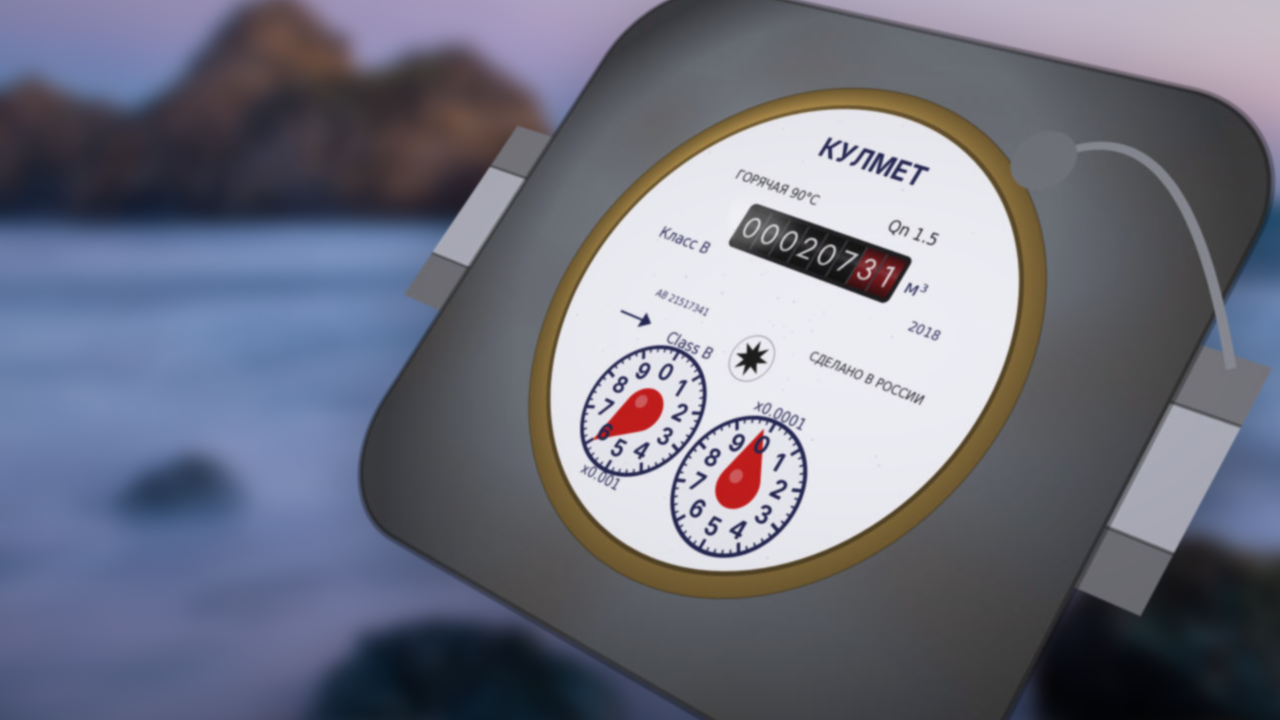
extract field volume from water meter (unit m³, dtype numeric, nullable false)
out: 207.3159 m³
